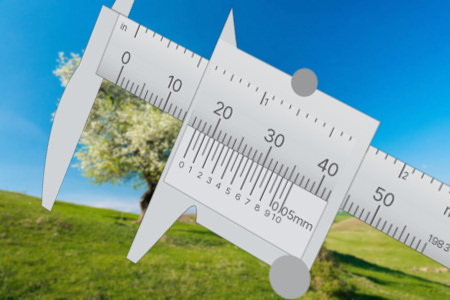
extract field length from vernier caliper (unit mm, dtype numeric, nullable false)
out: 16.8 mm
